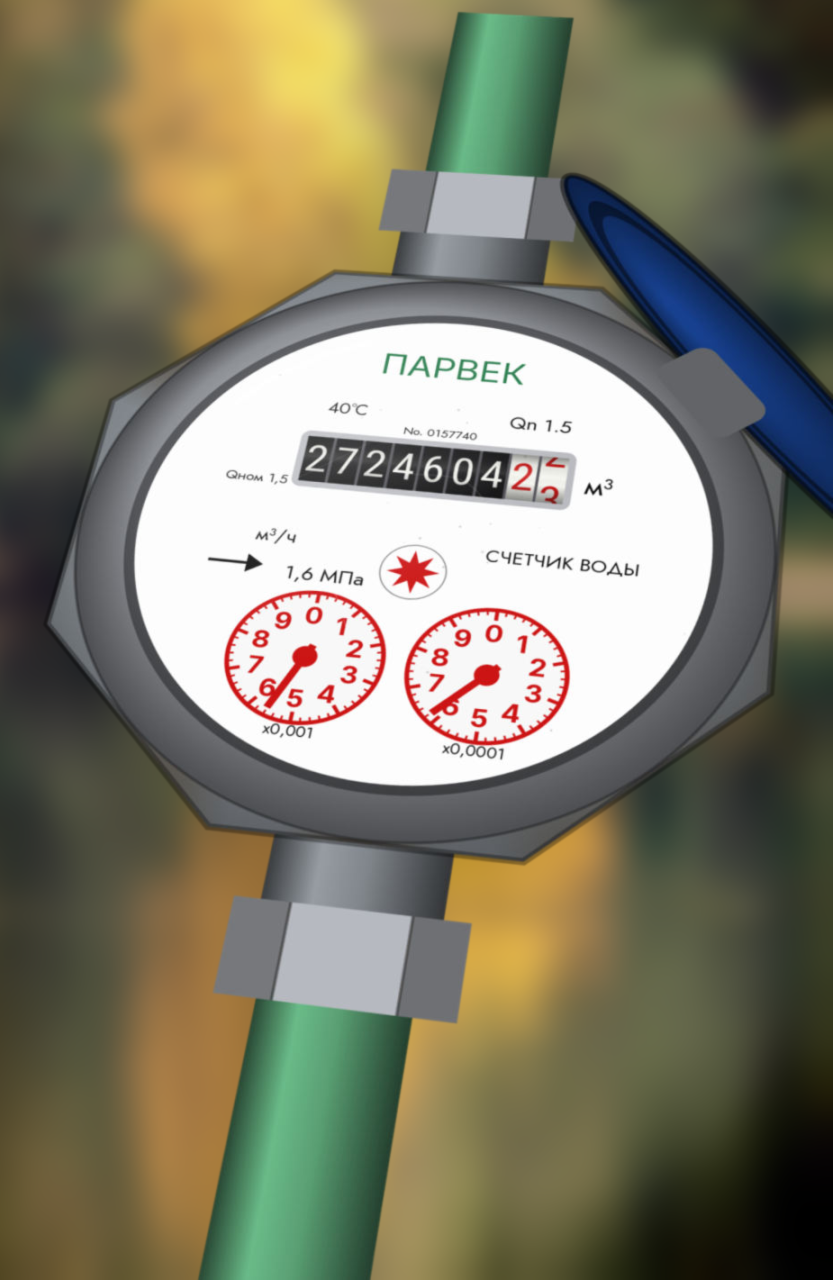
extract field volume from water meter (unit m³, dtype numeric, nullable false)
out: 2724604.2256 m³
